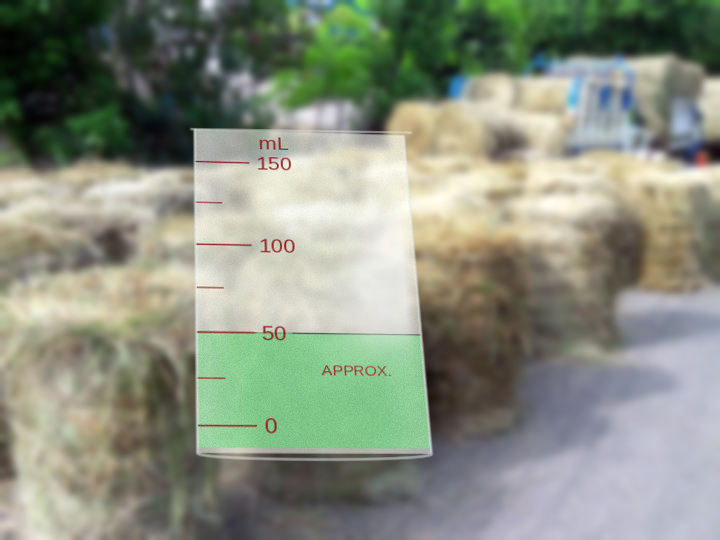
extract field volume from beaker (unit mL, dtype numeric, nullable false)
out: 50 mL
